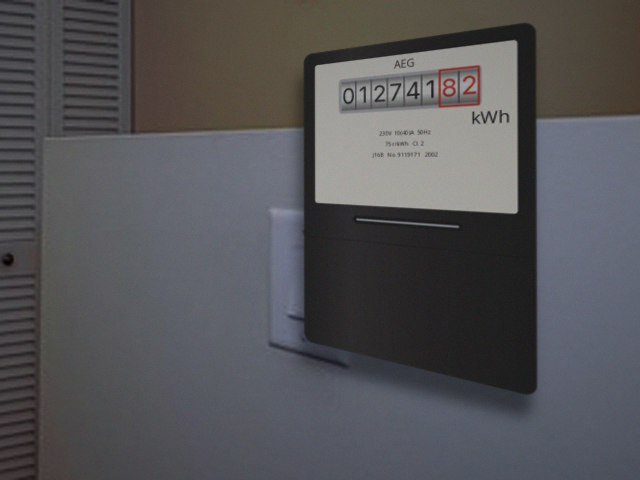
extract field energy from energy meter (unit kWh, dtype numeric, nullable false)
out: 12741.82 kWh
